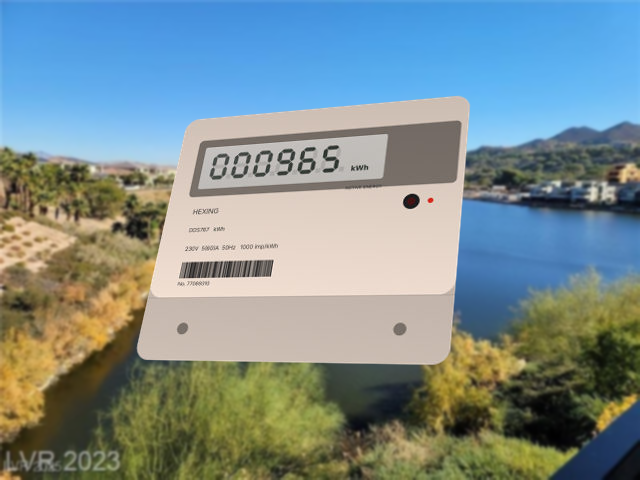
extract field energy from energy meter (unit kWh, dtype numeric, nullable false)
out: 965 kWh
